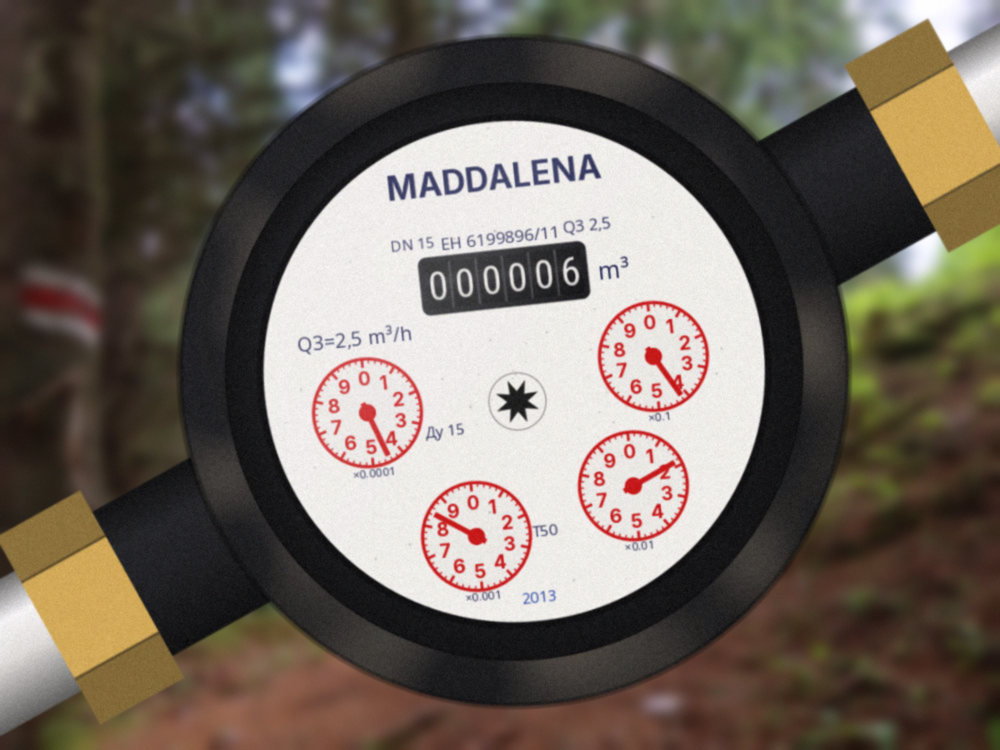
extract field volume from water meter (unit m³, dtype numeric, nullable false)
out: 6.4184 m³
